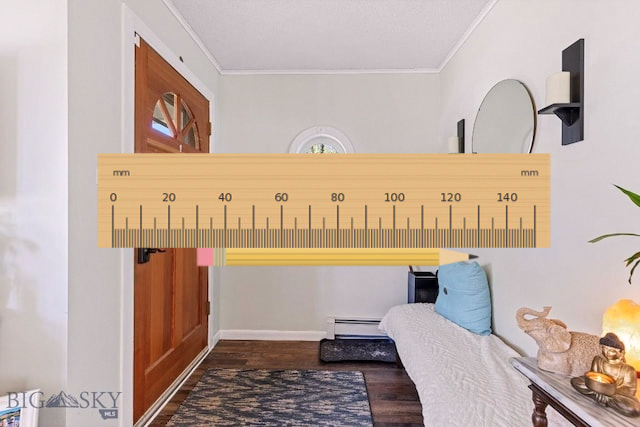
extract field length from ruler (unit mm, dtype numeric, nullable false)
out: 100 mm
